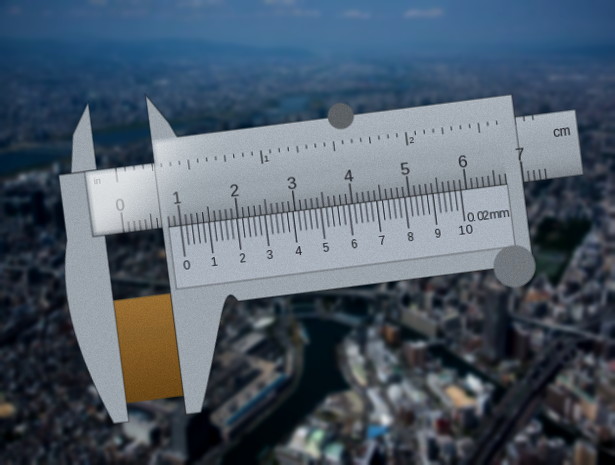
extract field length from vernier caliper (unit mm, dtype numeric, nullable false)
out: 10.0 mm
